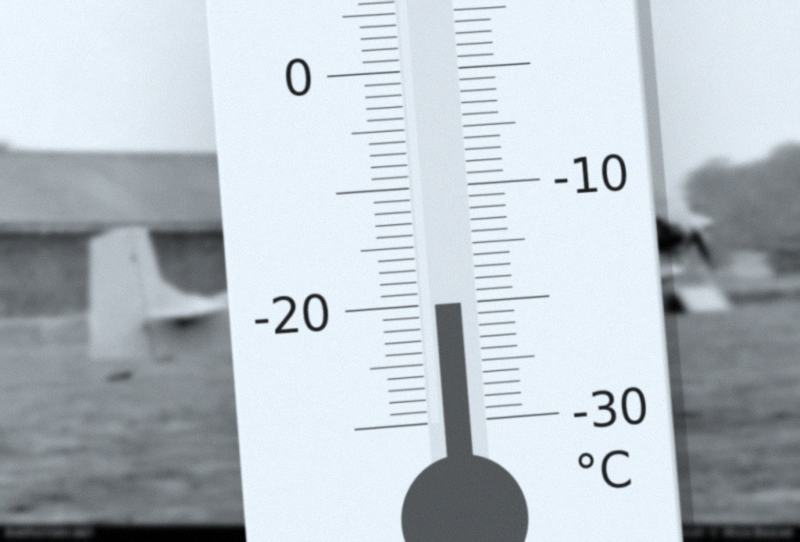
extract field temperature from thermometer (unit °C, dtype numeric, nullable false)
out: -20 °C
